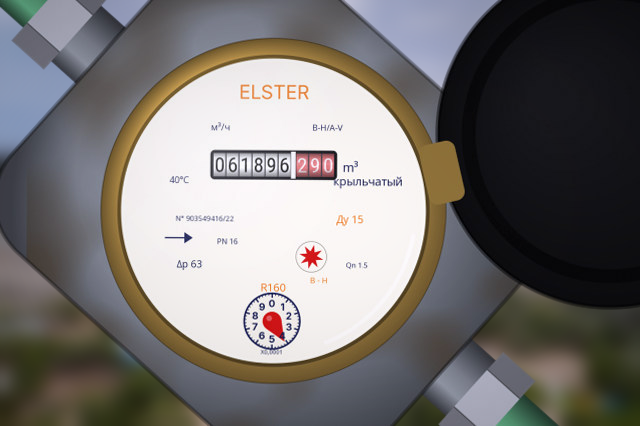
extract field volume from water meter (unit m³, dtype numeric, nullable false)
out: 61896.2904 m³
